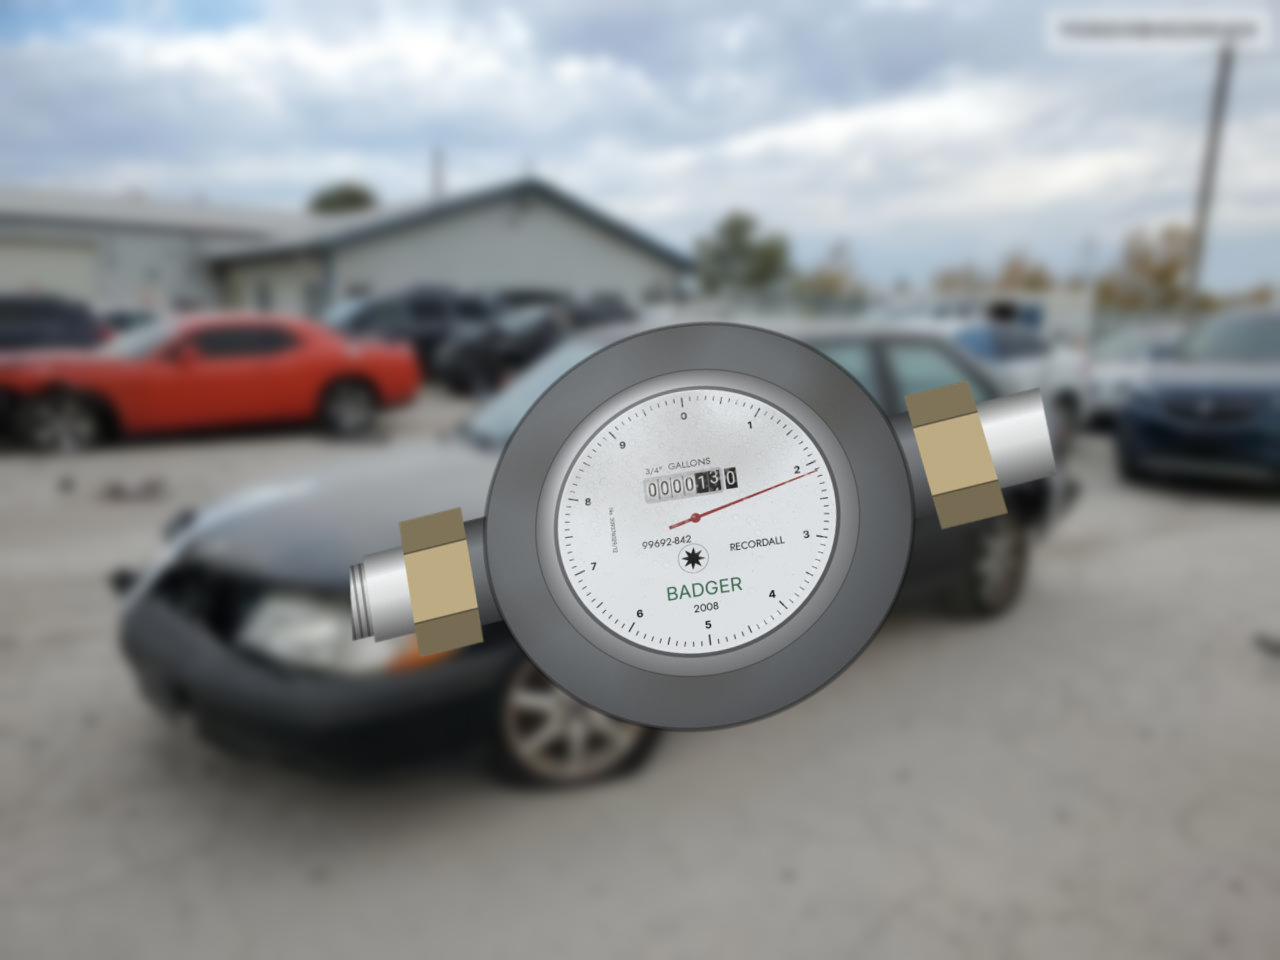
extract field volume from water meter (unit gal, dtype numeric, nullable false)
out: 132.1 gal
